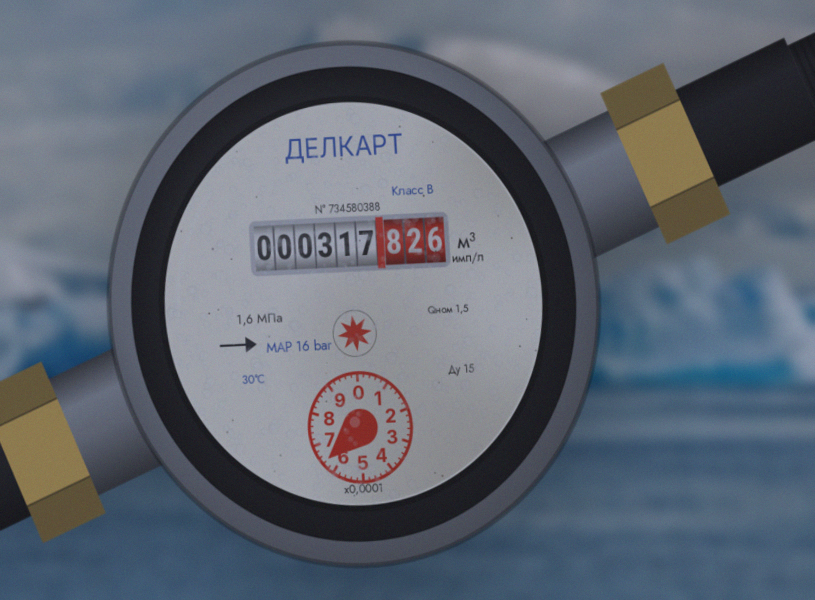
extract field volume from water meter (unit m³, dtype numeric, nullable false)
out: 317.8266 m³
